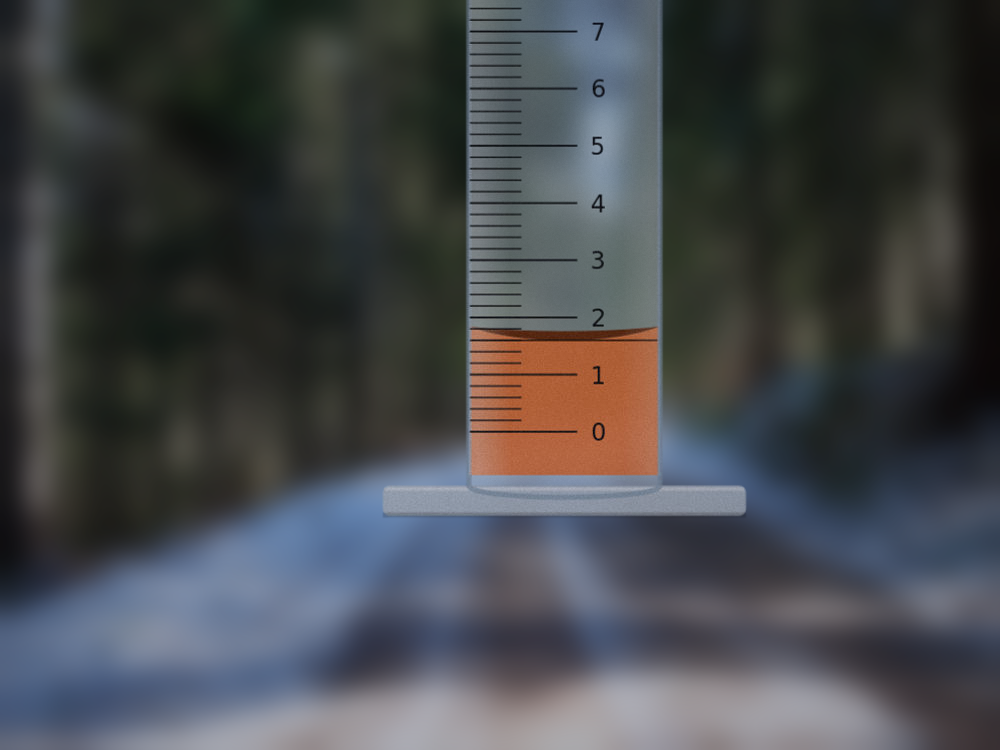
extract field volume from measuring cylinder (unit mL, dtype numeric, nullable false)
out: 1.6 mL
